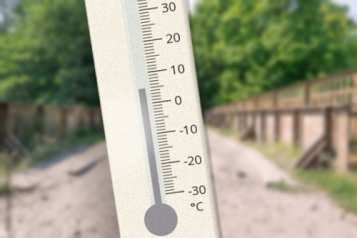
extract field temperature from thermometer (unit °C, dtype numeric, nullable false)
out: 5 °C
